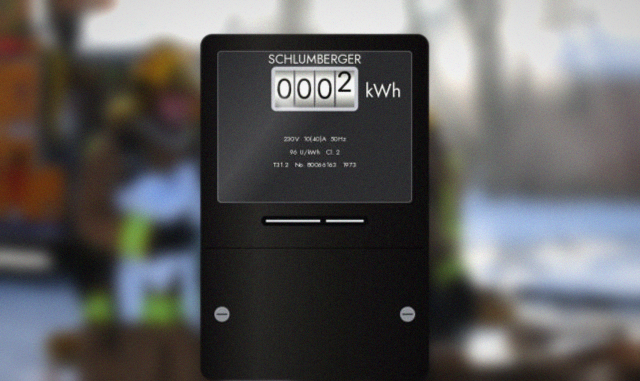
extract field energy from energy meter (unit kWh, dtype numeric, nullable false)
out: 2 kWh
